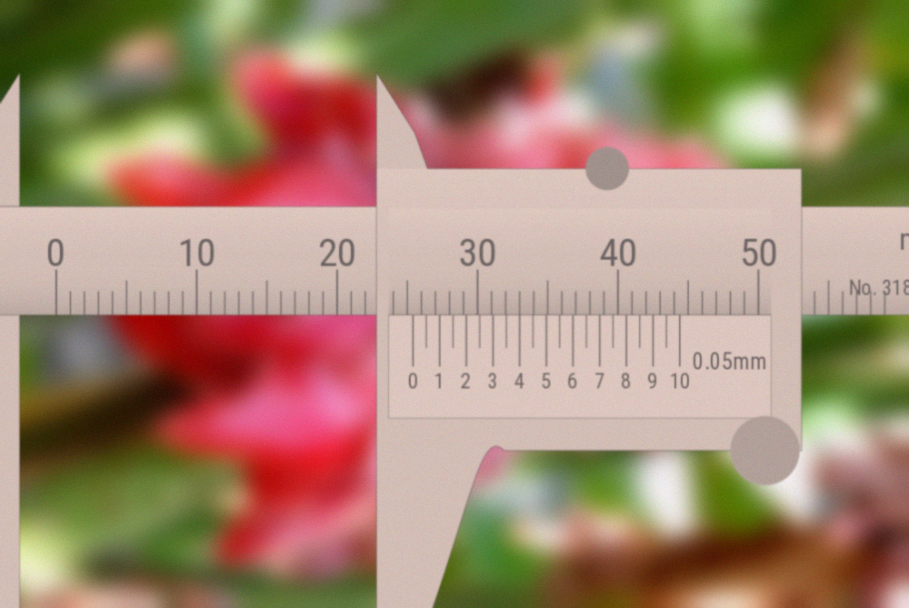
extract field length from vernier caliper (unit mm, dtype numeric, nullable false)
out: 25.4 mm
